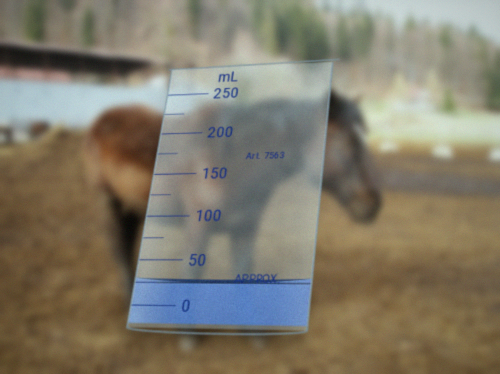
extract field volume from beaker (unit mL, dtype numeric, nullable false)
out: 25 mL
